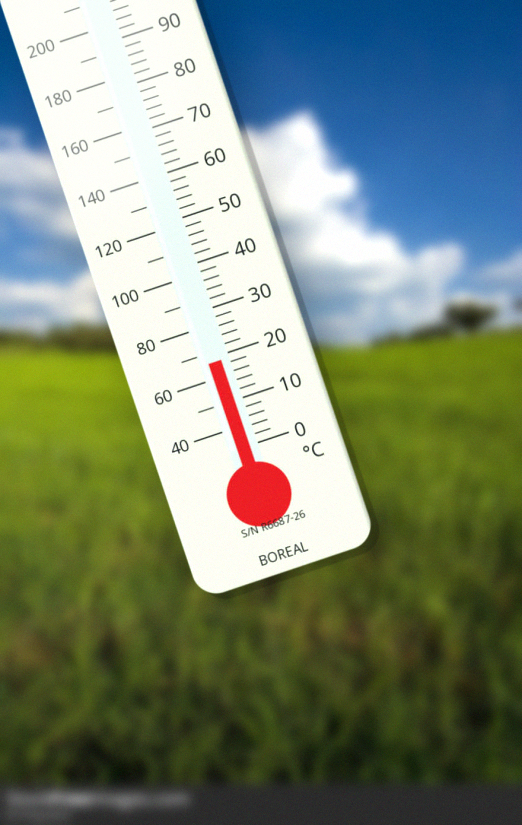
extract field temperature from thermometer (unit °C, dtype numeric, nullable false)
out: 19 °C
